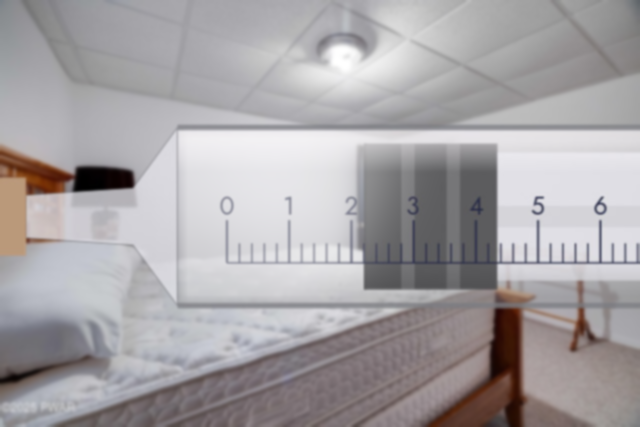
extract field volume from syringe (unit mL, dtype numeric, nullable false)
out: 2.2 mL
